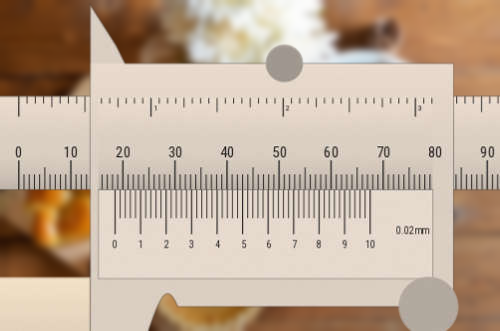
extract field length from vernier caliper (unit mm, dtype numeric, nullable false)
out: 18.5 mm
